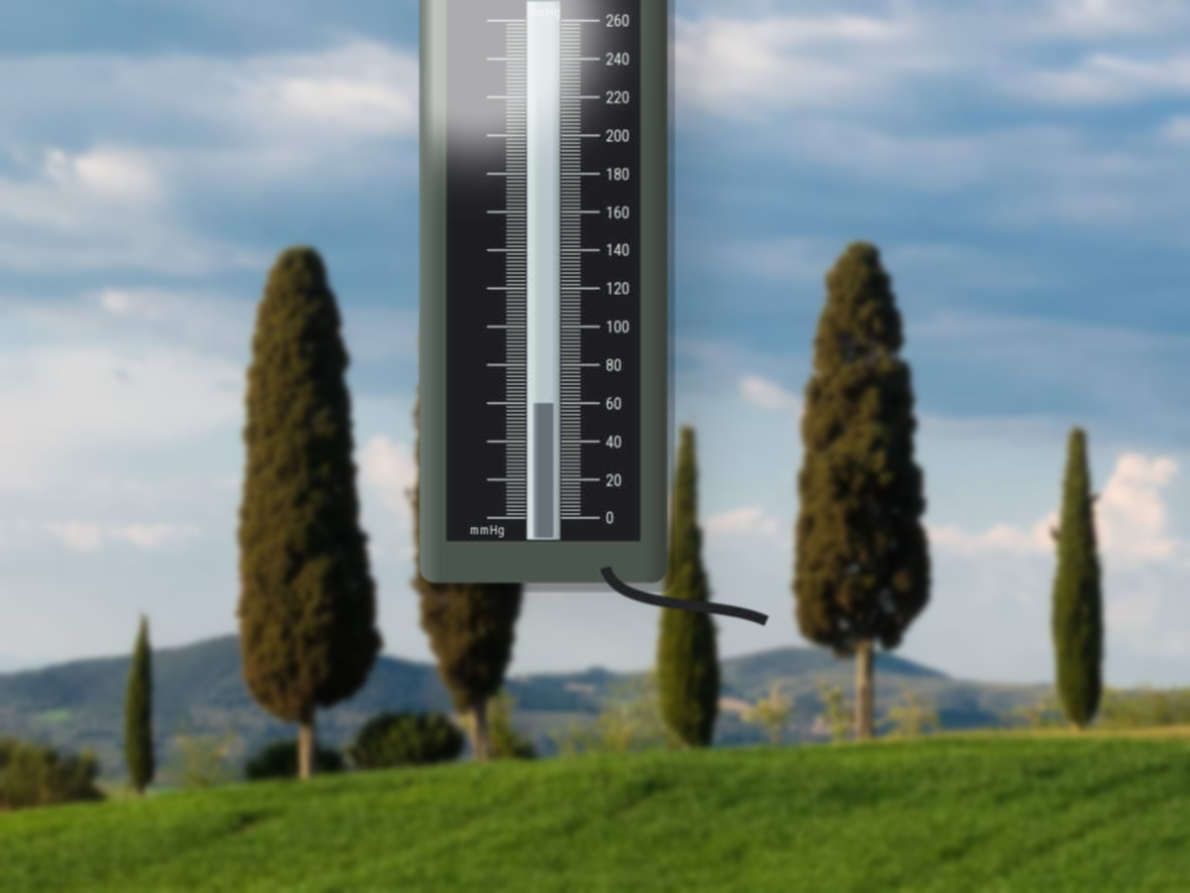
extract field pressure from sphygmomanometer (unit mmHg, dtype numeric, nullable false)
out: 60 mmHg
